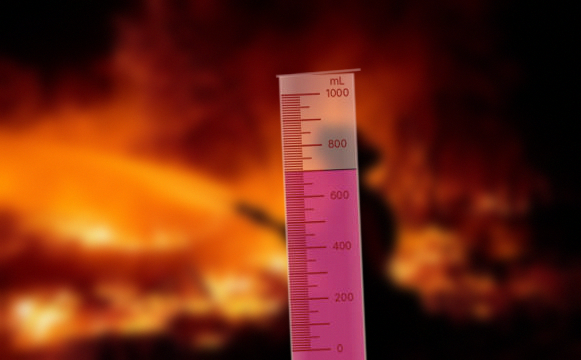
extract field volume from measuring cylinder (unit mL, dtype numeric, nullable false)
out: 700 mL
